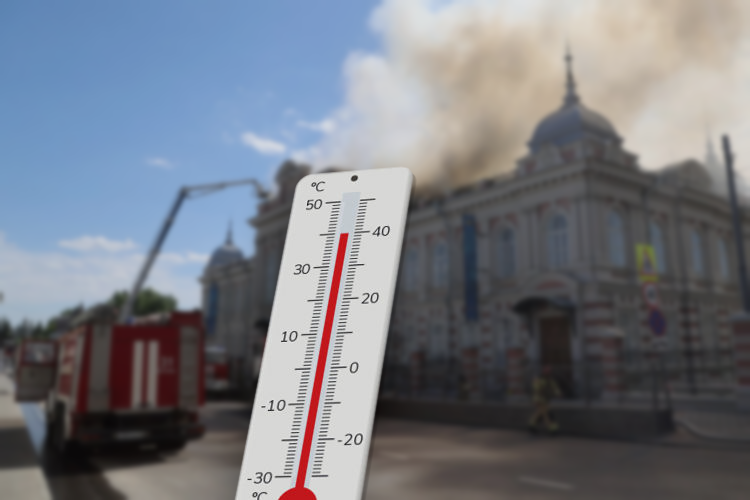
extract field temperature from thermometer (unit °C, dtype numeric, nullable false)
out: 40 °C
